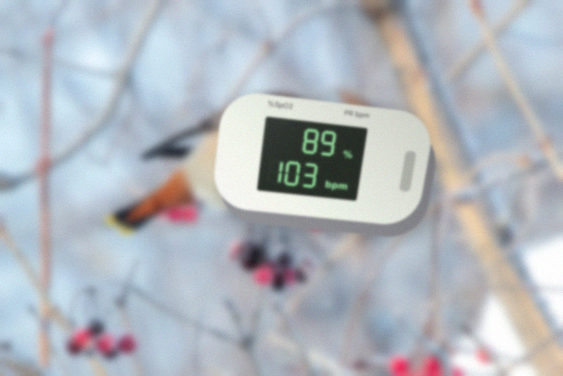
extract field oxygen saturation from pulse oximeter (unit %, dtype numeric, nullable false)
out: 89 %
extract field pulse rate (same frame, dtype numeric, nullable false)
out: 103 bpm
